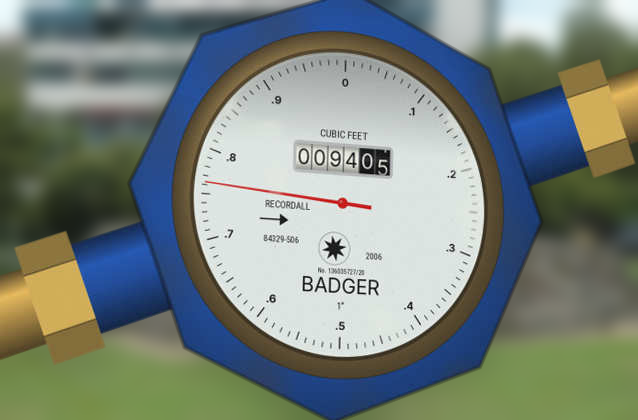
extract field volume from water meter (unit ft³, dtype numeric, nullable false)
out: 9404.76 ft³
